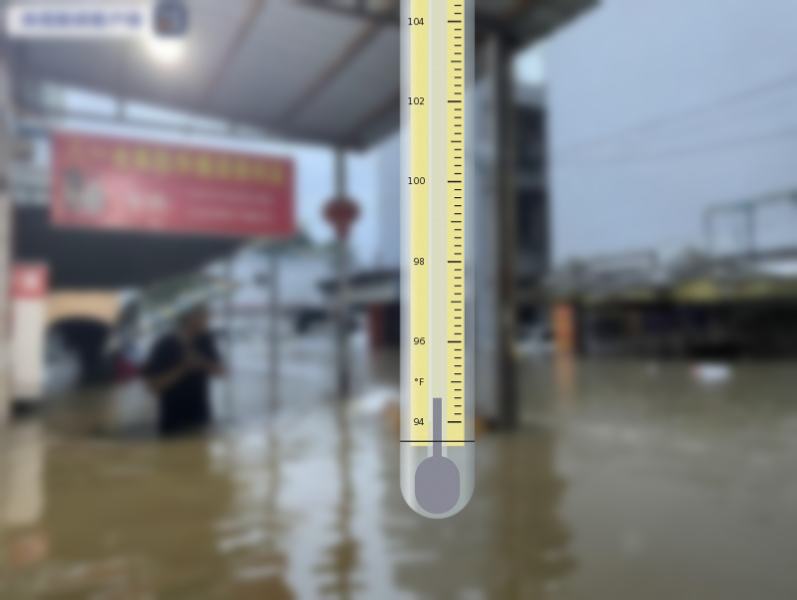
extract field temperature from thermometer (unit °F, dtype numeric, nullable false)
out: 94.6 °F
